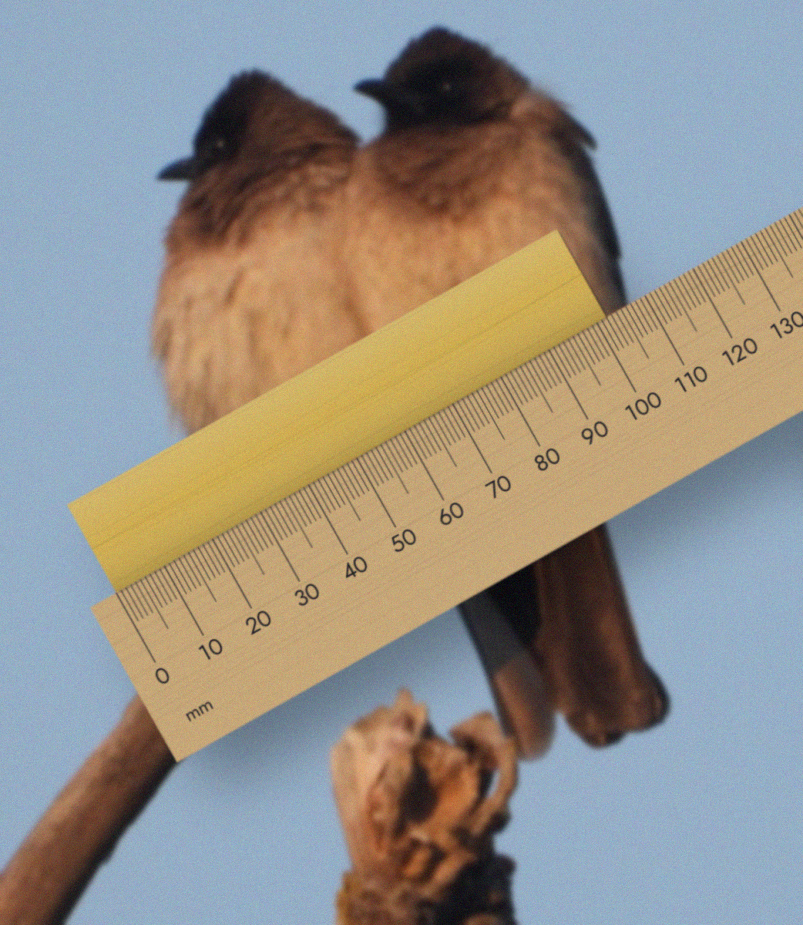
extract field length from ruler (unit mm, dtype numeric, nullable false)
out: 102 mm
